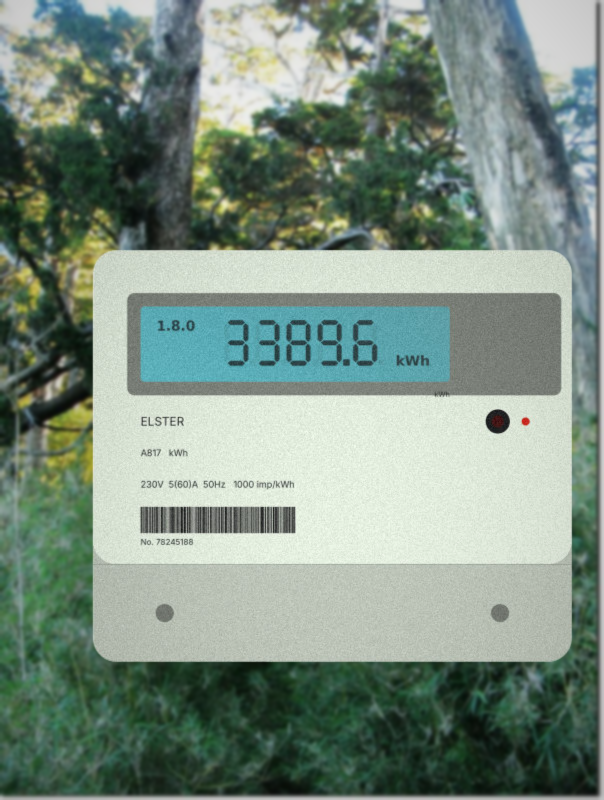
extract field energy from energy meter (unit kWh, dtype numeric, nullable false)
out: 3389.6 kWh
